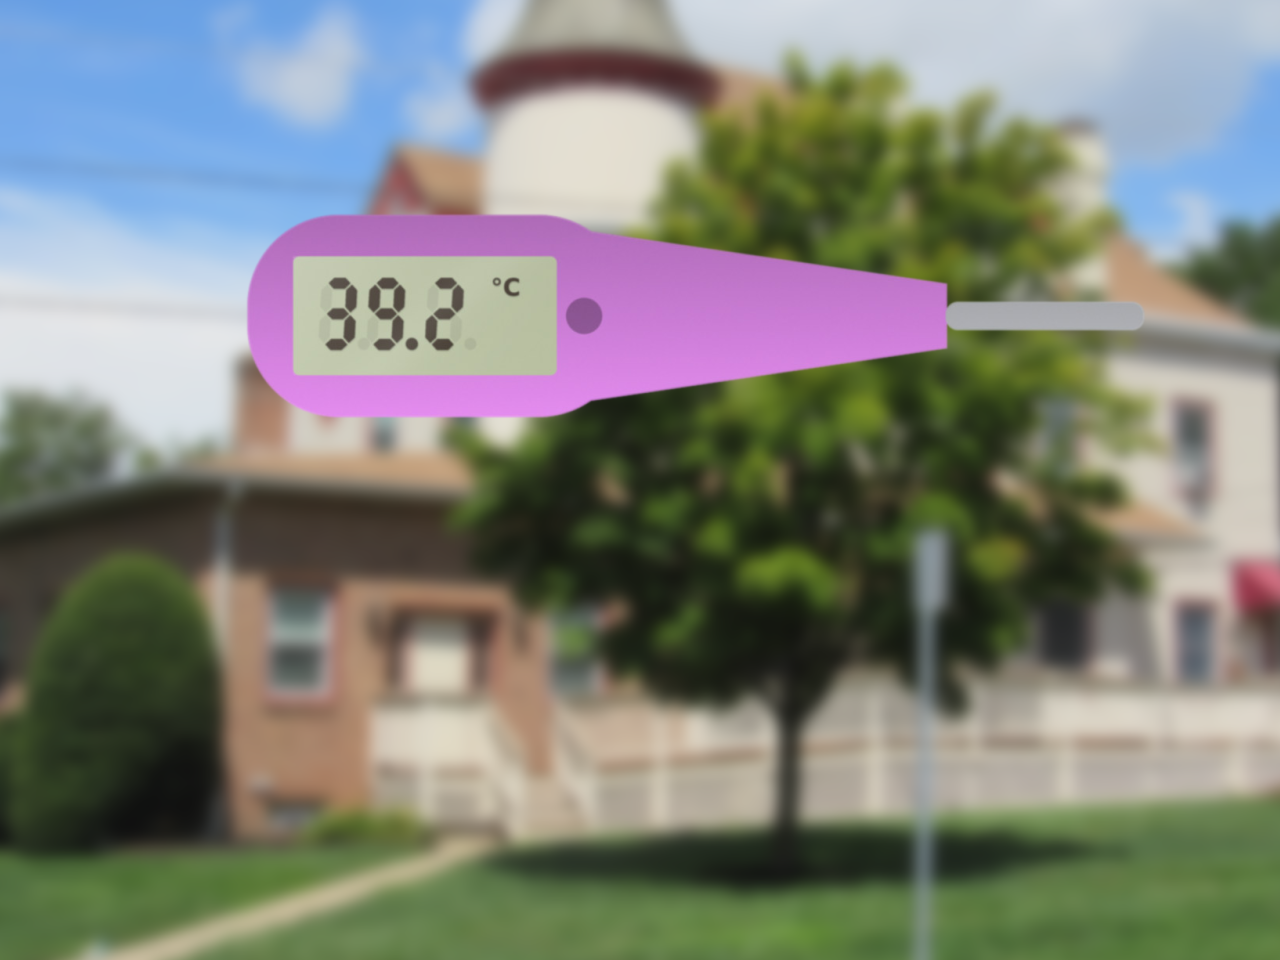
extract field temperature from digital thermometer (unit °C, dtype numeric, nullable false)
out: 39.2 °C
